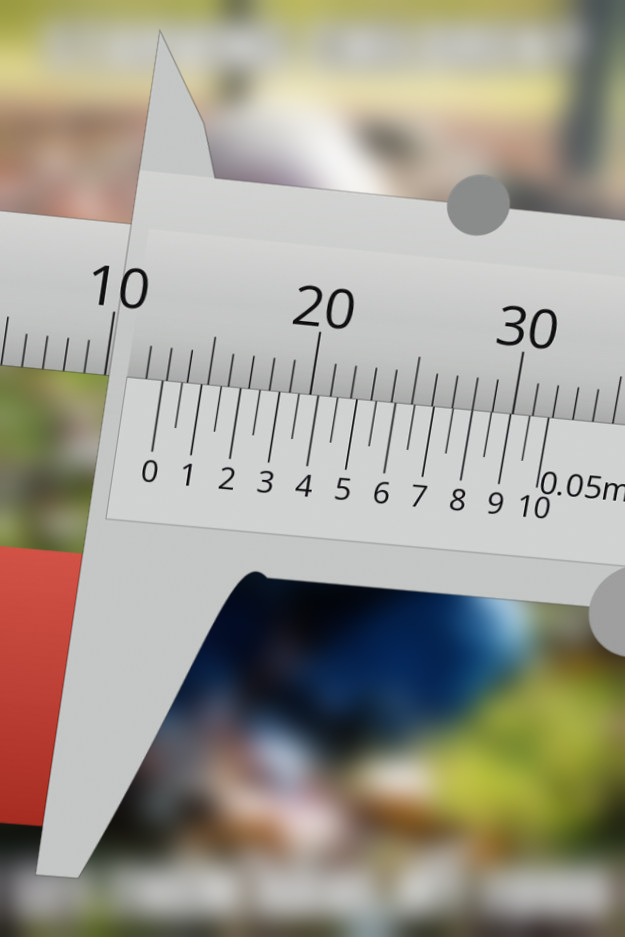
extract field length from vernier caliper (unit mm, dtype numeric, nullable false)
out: 12.8 mm
